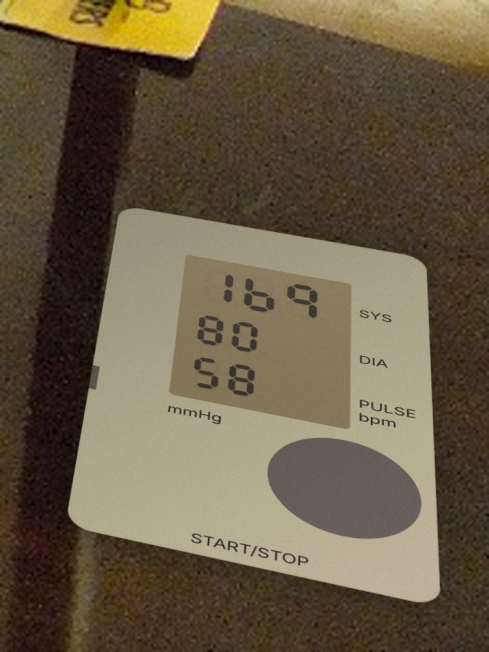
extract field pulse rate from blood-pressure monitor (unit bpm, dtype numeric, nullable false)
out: 58 bpm
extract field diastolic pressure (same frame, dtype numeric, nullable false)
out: 80 mmHg
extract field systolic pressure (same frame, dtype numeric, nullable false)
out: 169 mmHg
